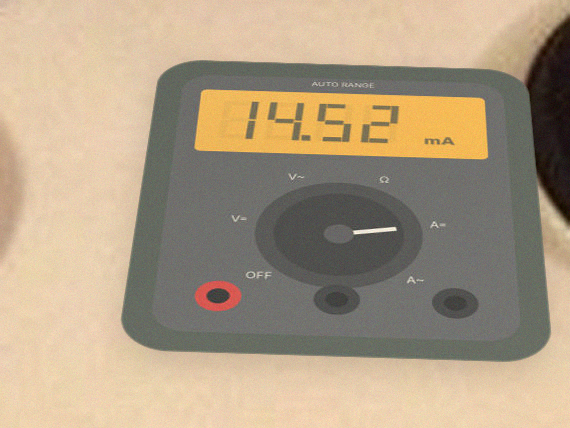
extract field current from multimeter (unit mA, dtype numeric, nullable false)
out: 14.52 mA
